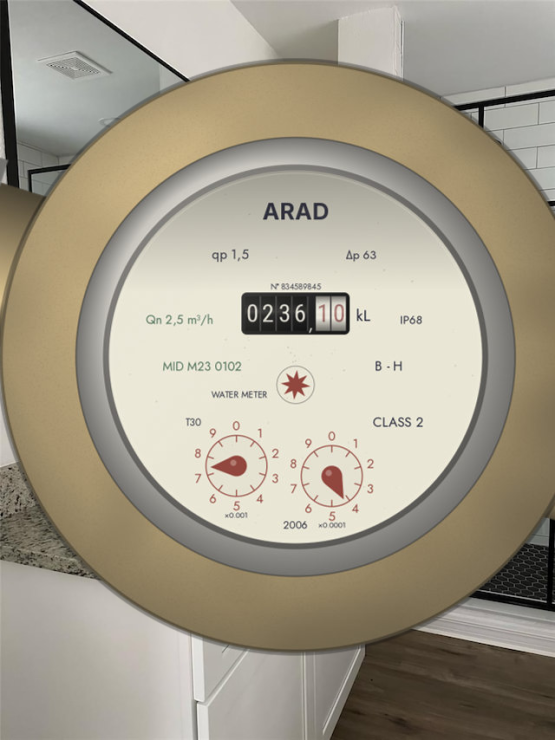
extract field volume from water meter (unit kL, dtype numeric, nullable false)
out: 236.1074 kL
